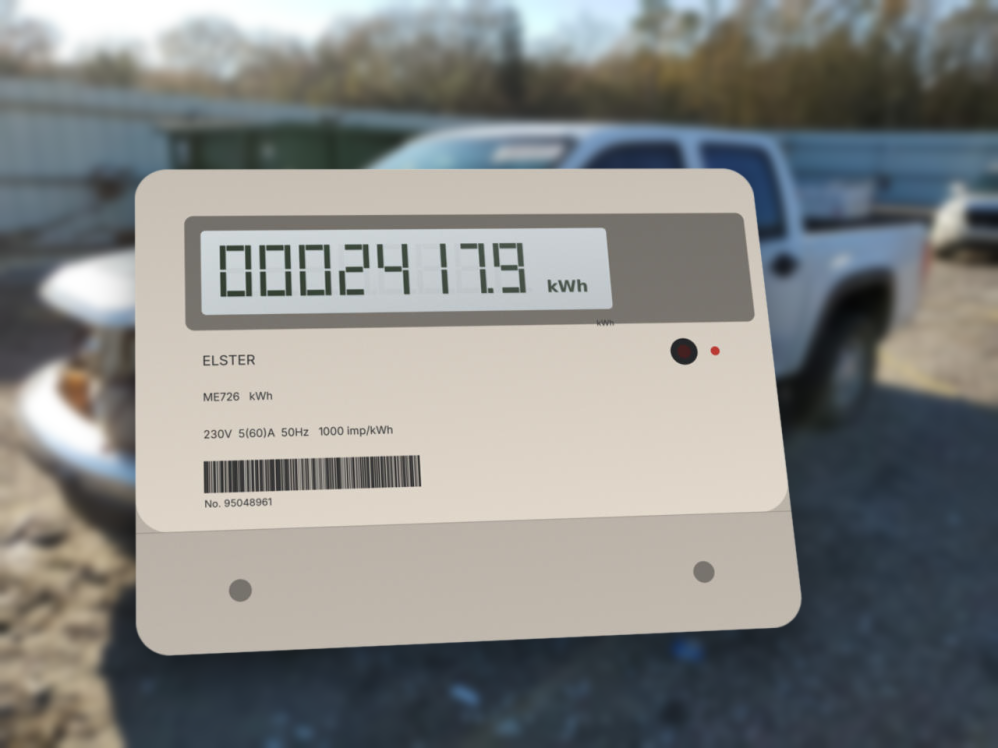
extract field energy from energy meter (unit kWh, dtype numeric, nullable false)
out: 2417.9 kWh
